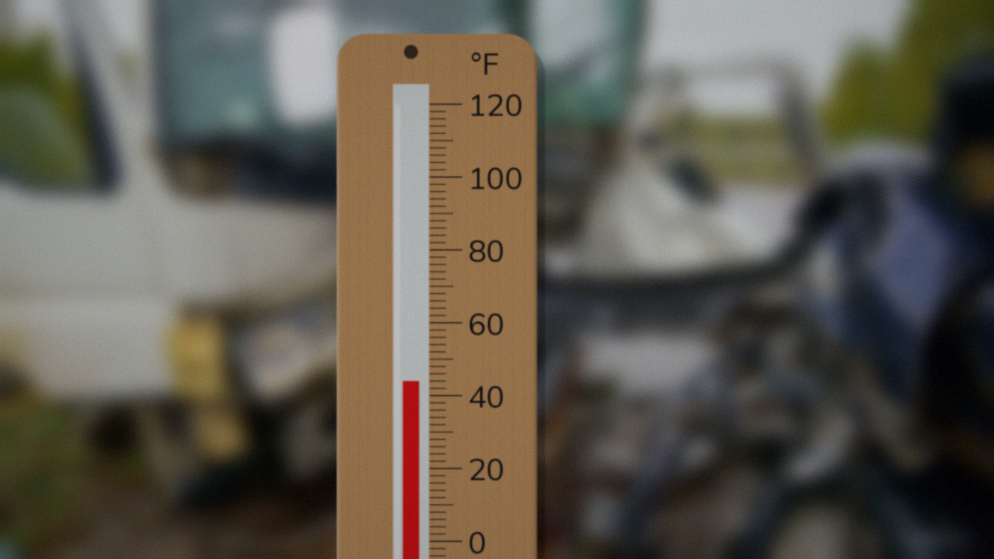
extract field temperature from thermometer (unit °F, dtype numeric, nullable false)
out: 44 °F
